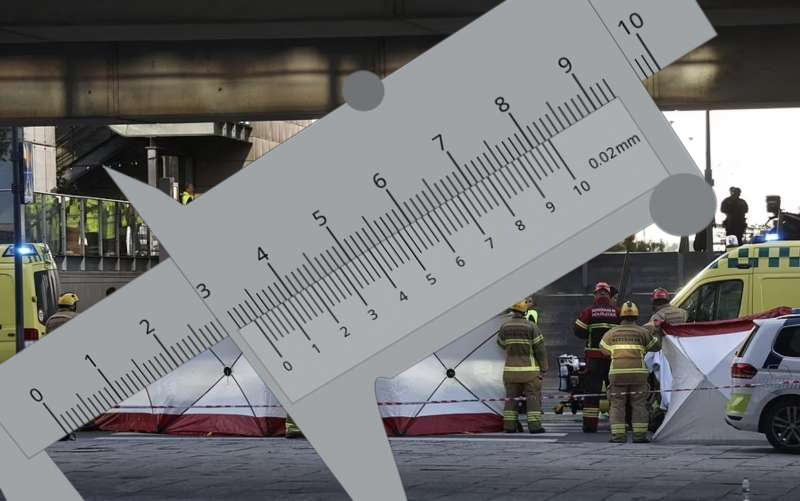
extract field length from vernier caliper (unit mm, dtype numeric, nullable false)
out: 33.4 mm
